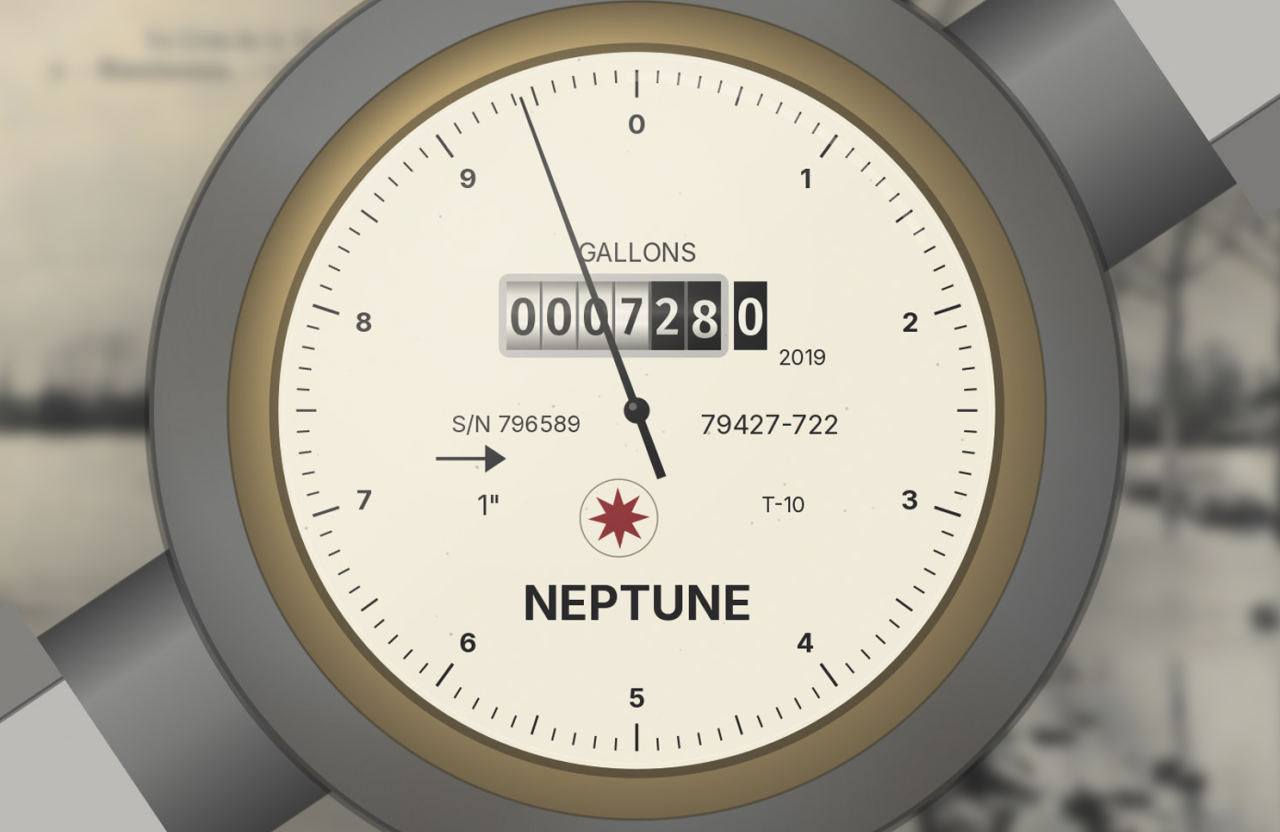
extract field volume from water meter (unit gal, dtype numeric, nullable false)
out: 7279.4 gal
